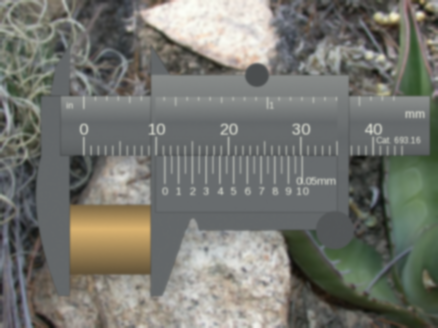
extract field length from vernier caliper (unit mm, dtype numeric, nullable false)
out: 11.2 mm
